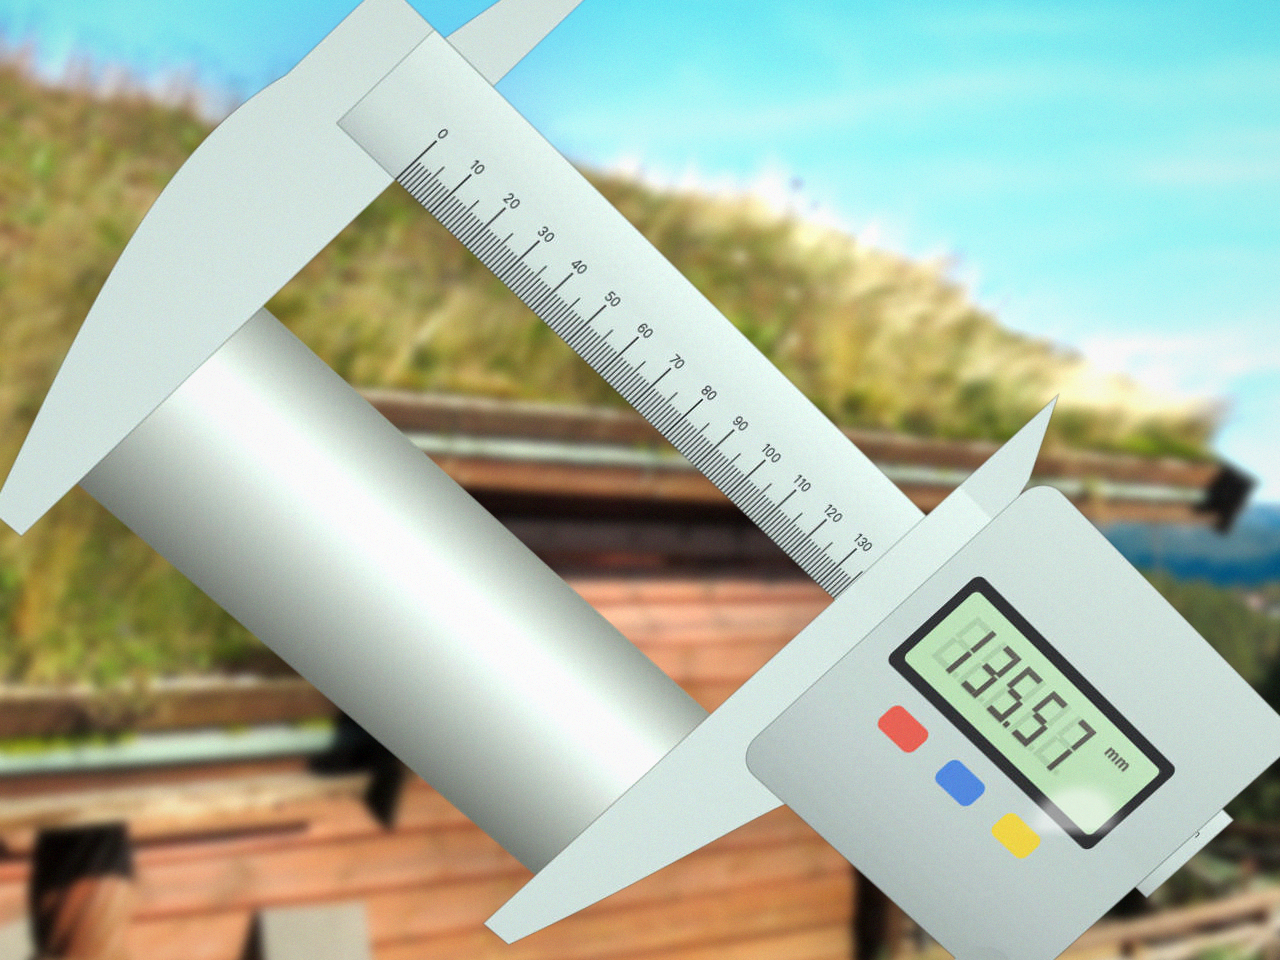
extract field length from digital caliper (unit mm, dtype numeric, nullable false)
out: 135.57 mm
